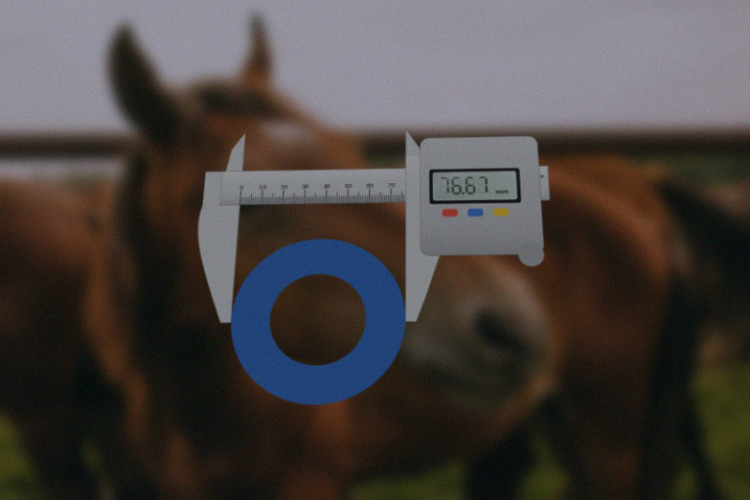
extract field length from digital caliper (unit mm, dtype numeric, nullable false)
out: 76.67 mm
